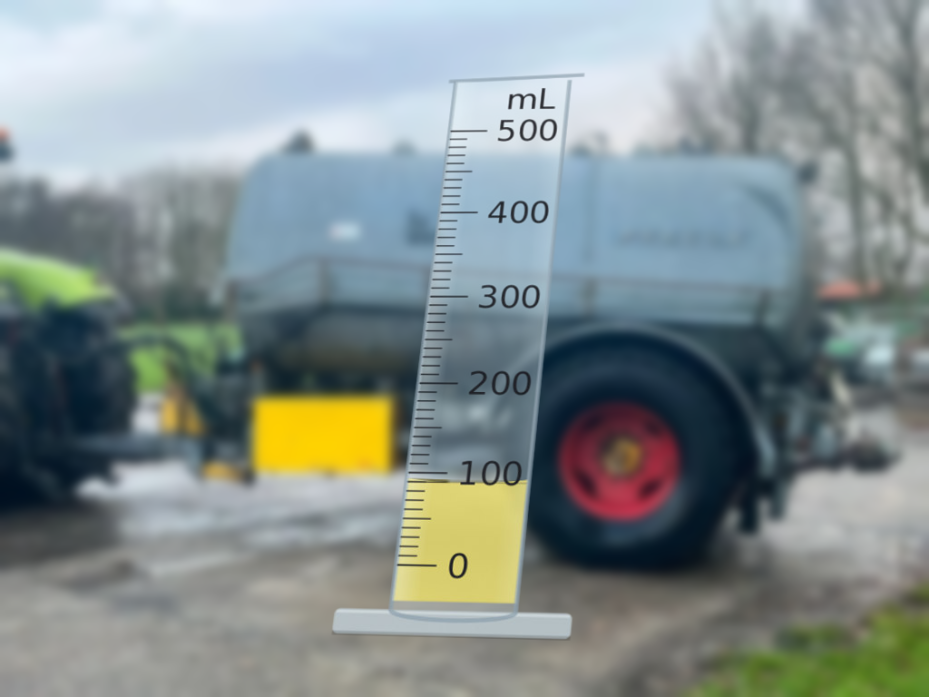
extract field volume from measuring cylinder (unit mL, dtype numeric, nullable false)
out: 90 mL
